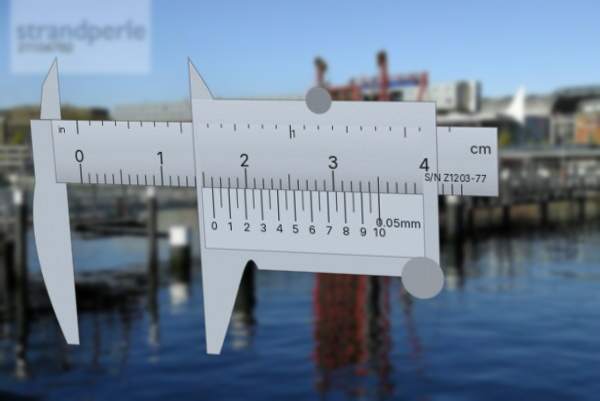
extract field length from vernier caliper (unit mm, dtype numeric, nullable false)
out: 16.0 mm
